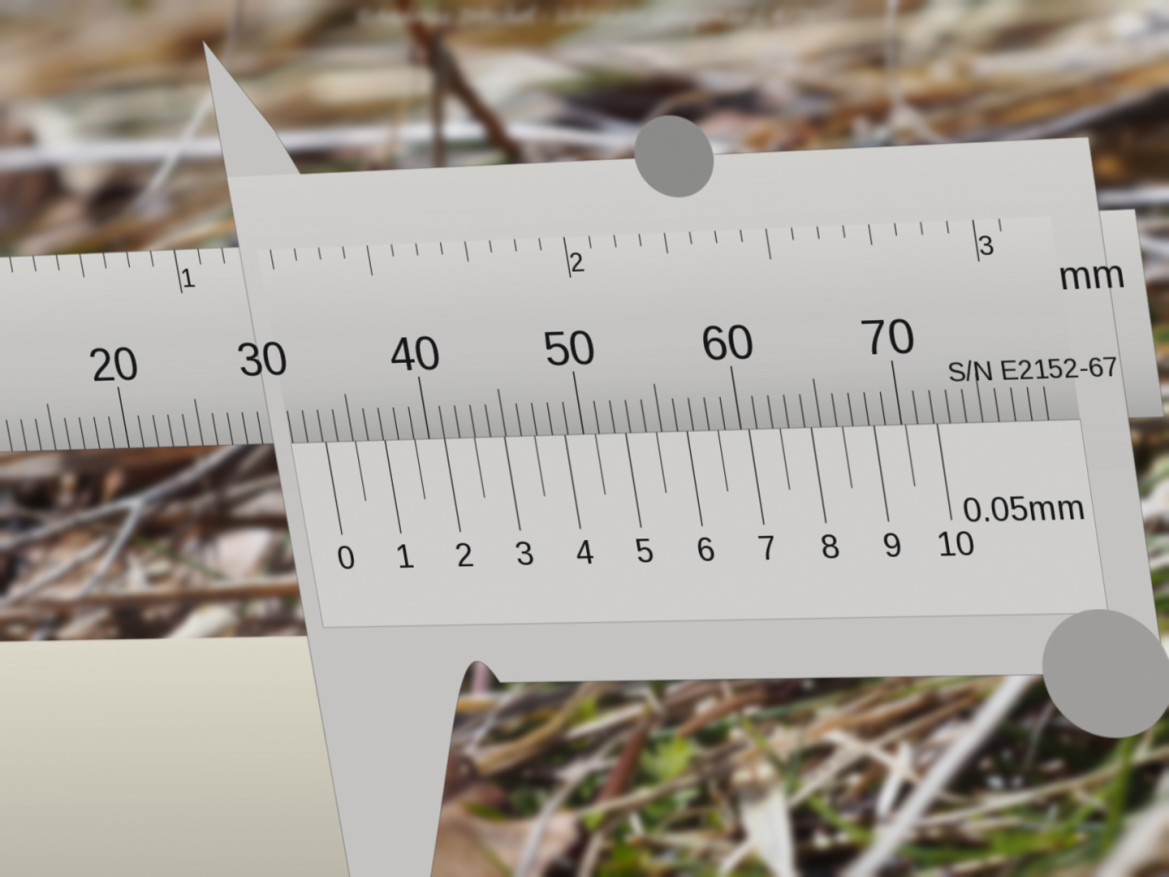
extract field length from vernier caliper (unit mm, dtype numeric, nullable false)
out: 33.2 mm
